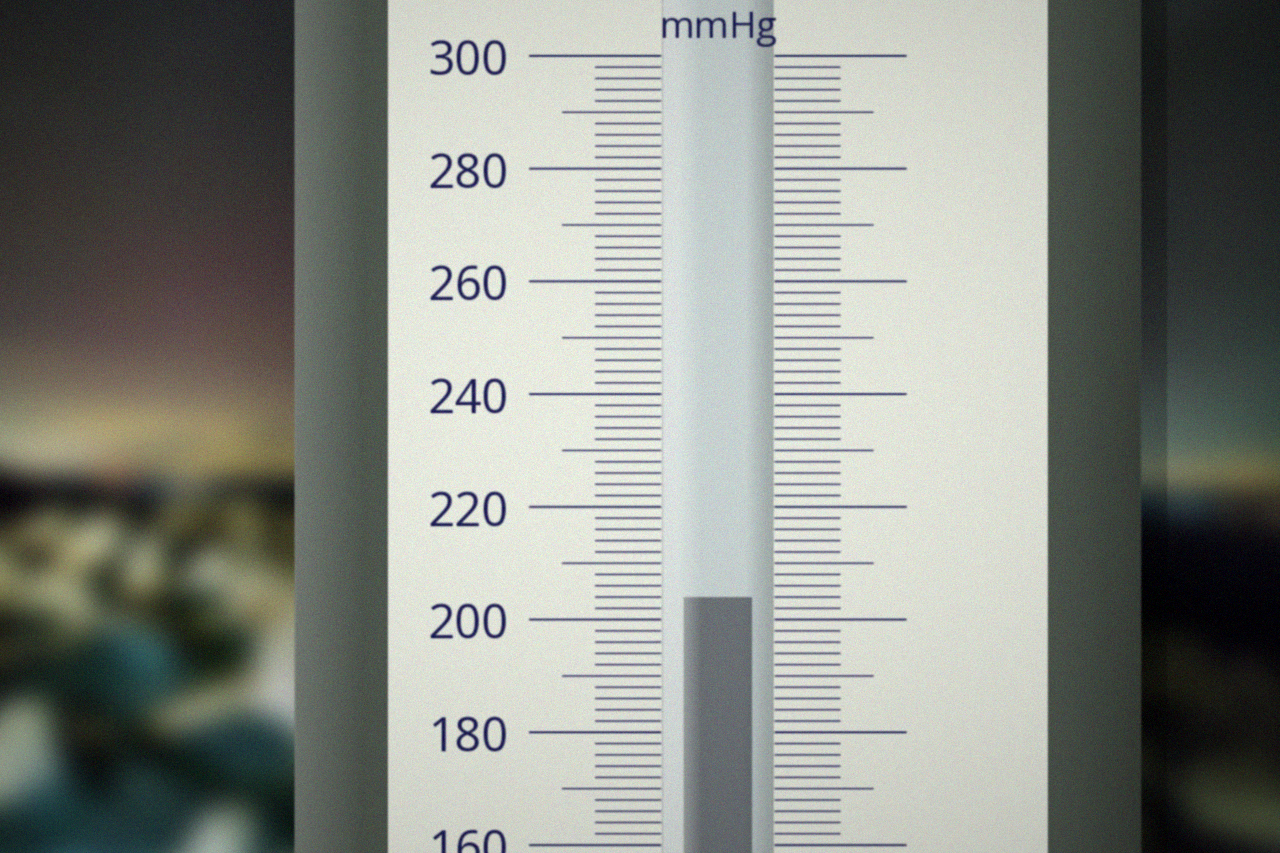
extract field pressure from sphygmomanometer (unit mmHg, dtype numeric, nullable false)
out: 204 mmHg
